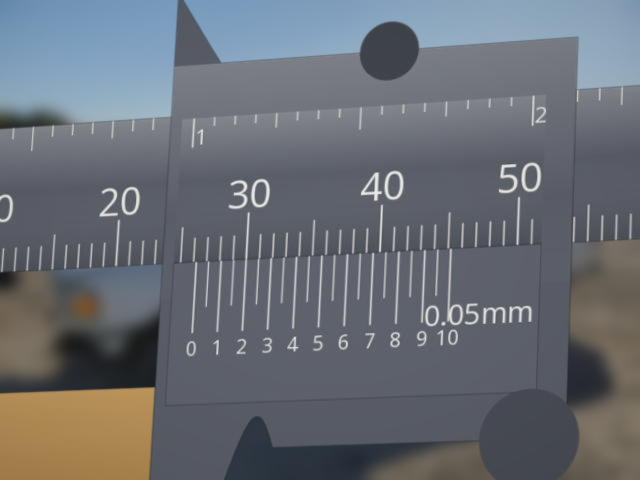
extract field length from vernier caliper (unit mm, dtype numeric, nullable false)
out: 26.2 mm
